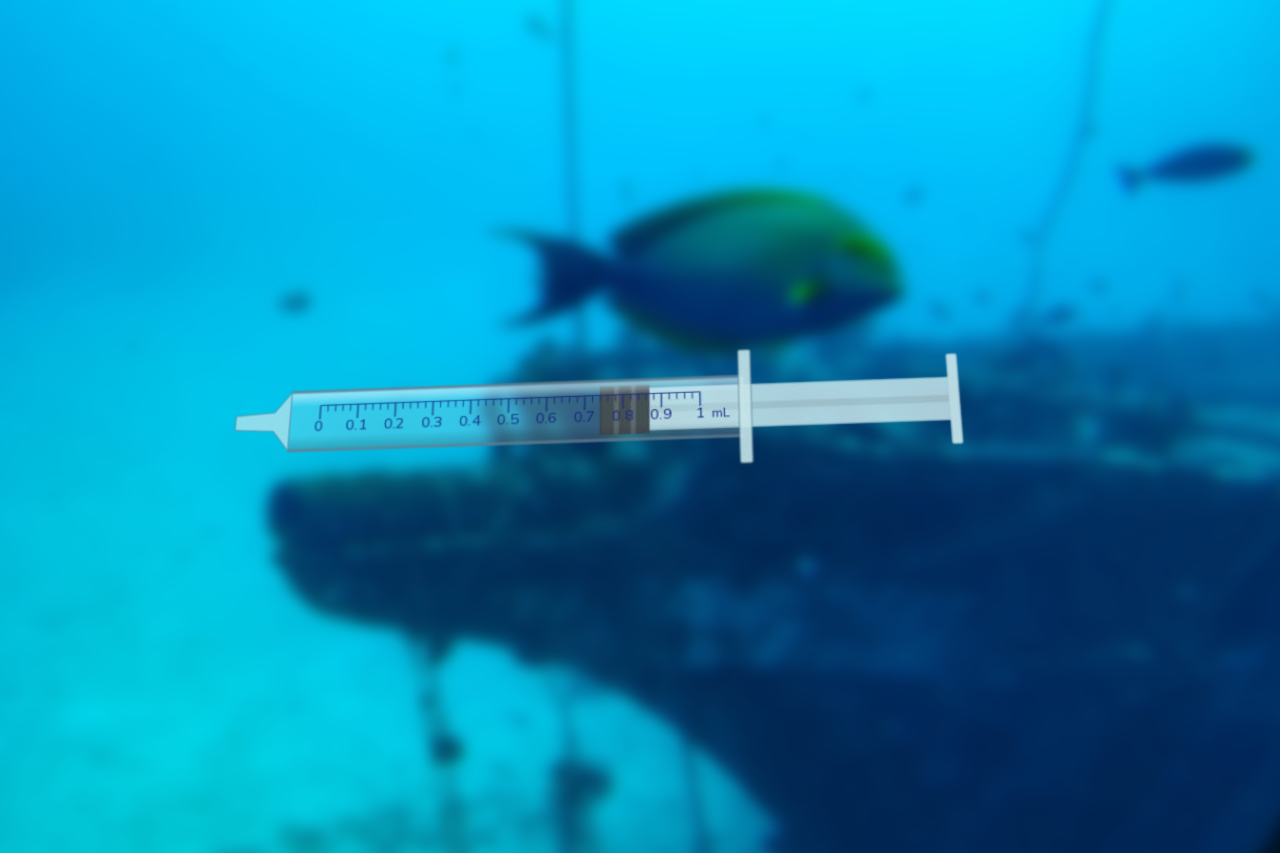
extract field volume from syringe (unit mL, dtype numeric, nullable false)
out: 0.74 mL
